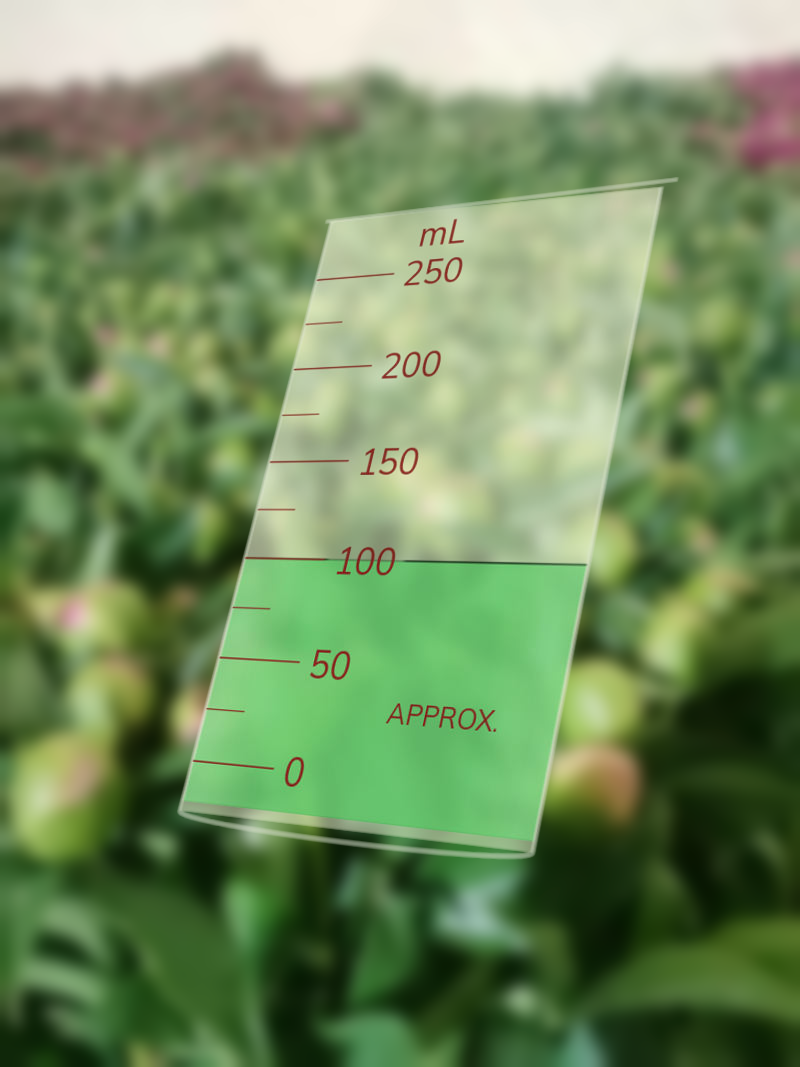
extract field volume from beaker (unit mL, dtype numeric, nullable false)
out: 100 mL
